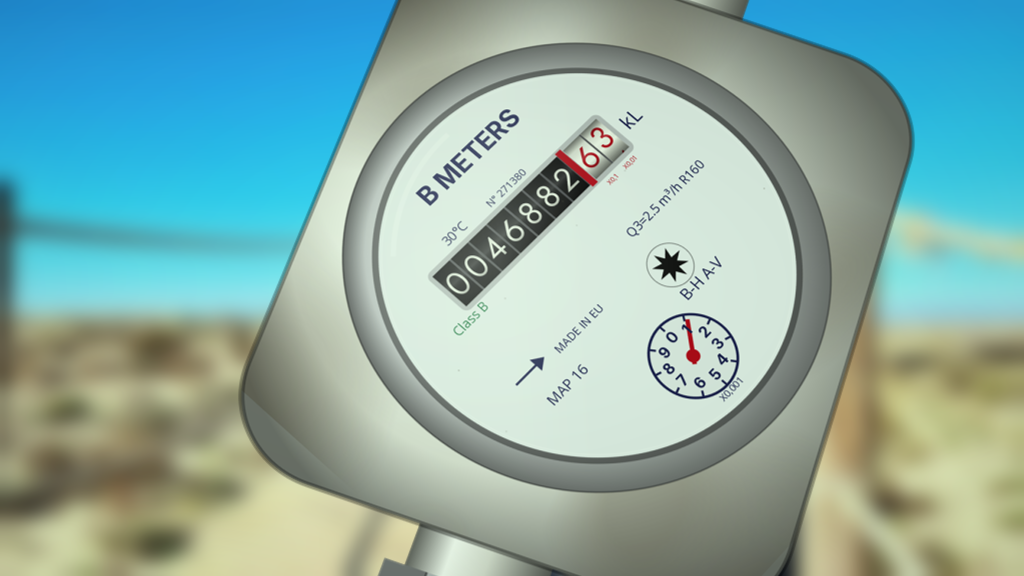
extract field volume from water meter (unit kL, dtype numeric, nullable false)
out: 46882.631 kL
